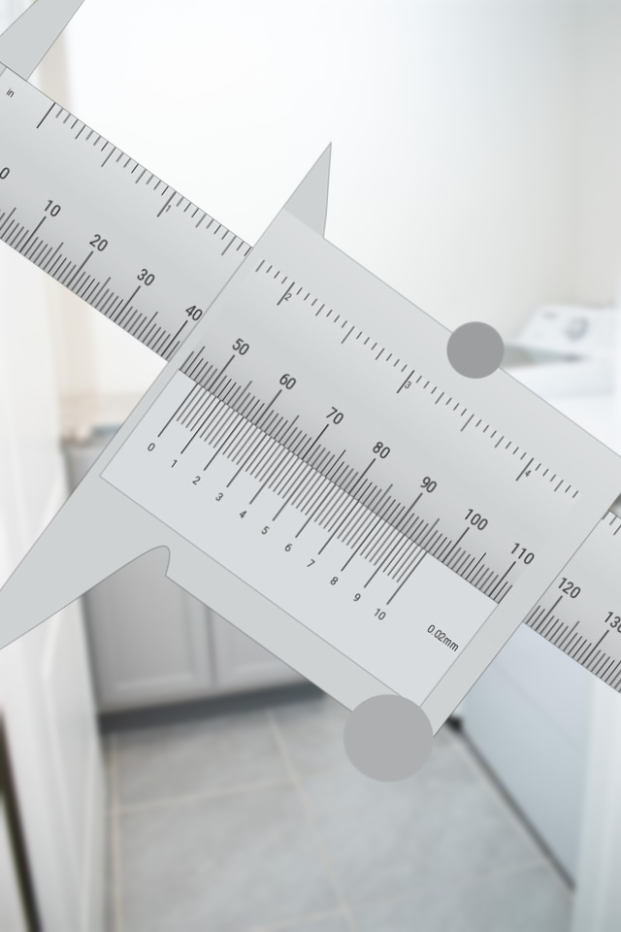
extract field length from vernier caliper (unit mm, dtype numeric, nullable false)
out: 47.8 mm
